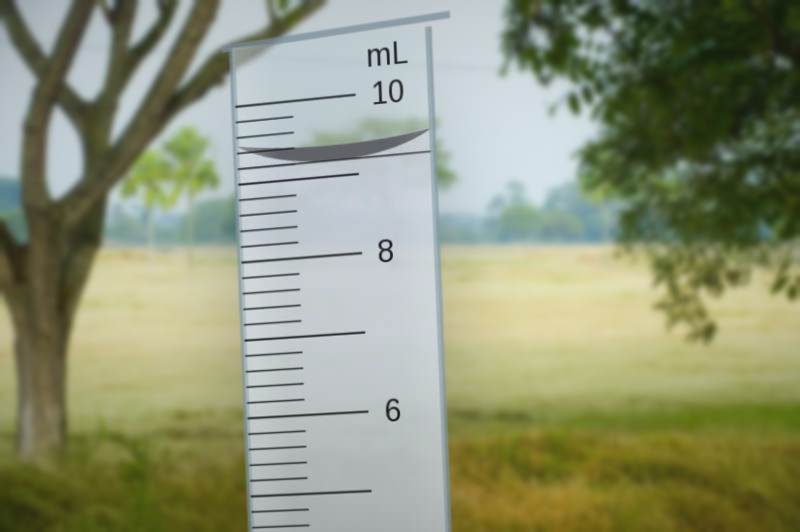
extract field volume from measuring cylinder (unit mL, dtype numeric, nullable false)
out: 9.2 mL
